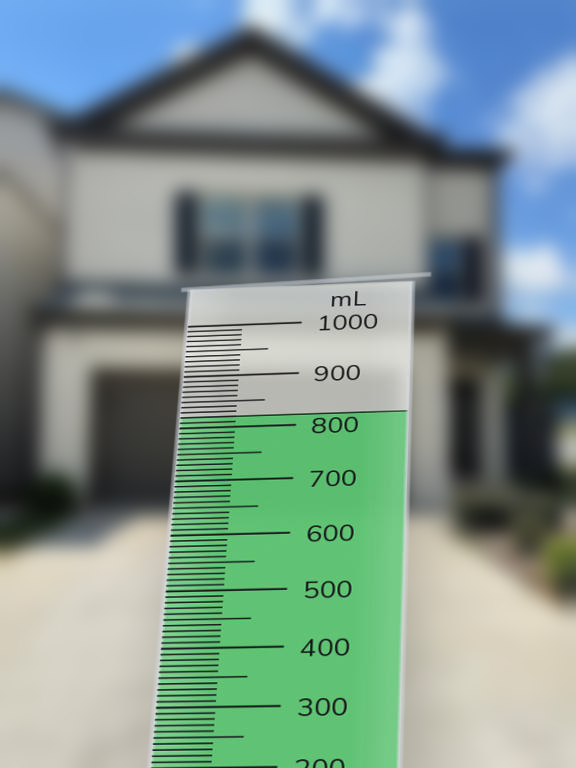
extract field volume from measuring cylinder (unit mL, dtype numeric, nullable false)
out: 820 mL
